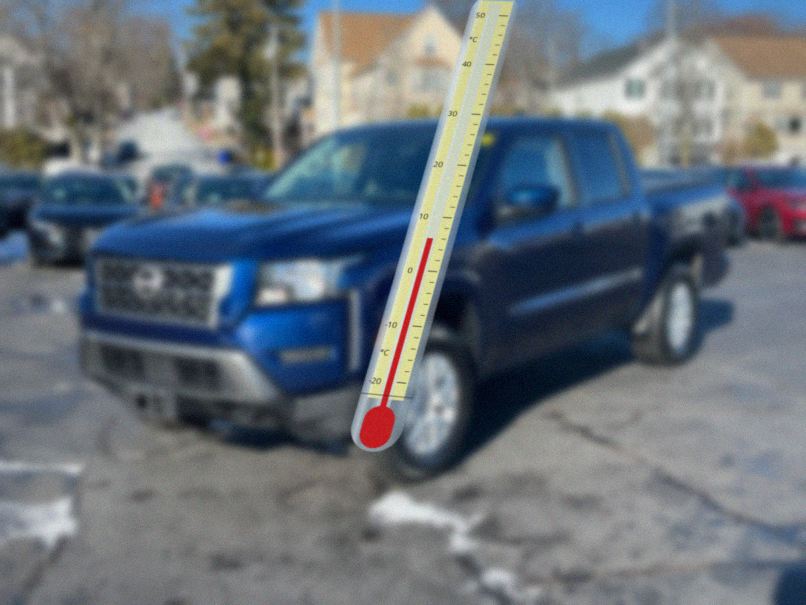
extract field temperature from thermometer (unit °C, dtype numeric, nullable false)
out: 6 °C
